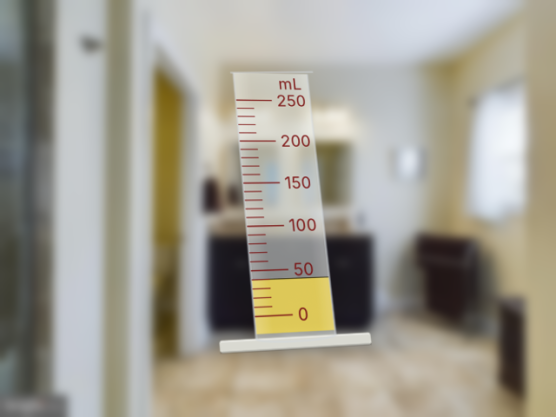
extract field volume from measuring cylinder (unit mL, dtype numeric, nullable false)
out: 40 mL
